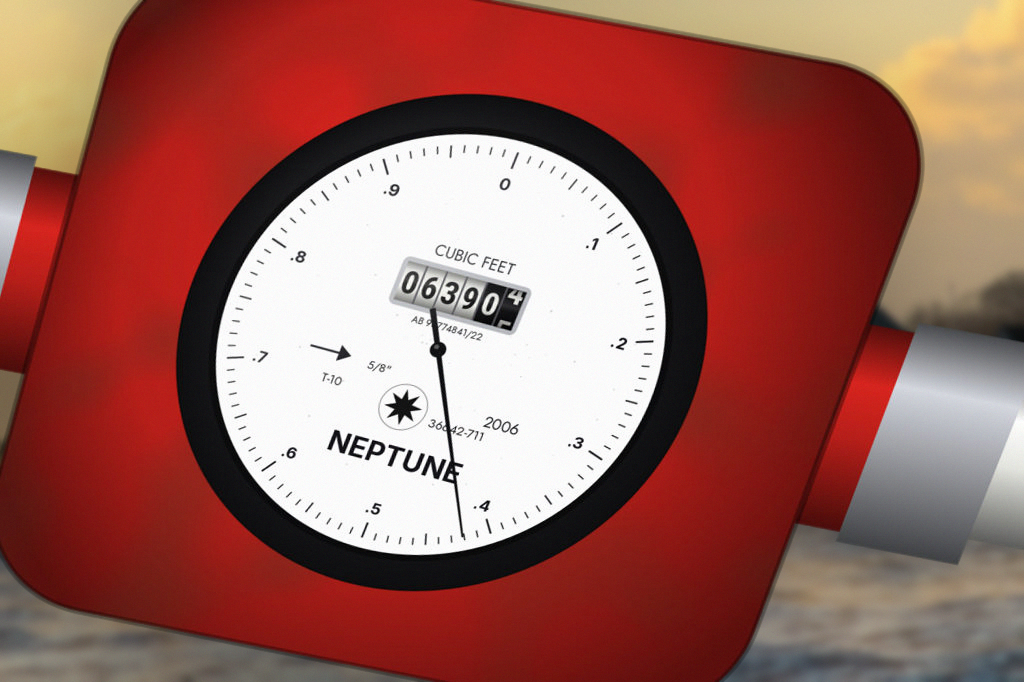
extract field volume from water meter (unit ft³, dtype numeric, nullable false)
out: 63904.42 ft³
